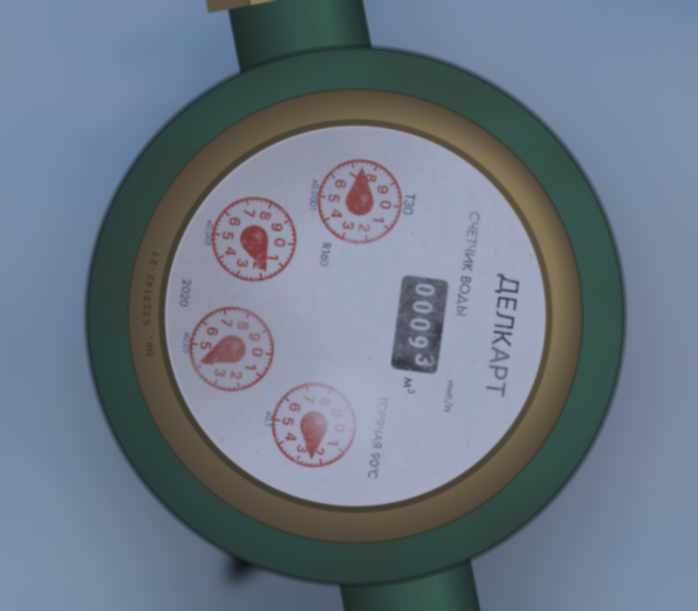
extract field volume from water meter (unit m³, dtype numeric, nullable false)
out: 93.2417 m³
